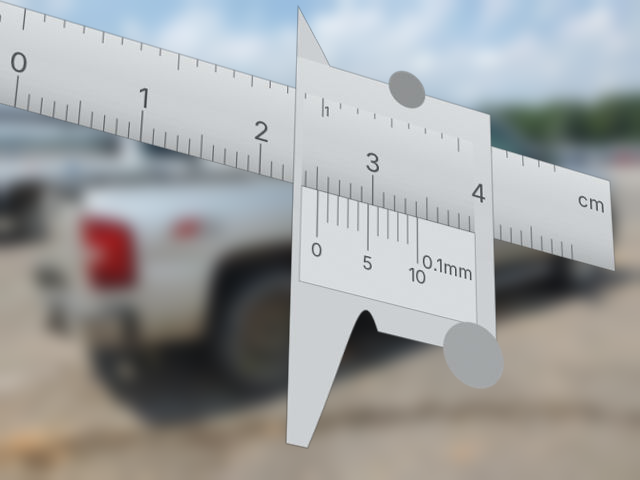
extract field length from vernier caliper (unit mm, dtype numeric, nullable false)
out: 25.1 mm
